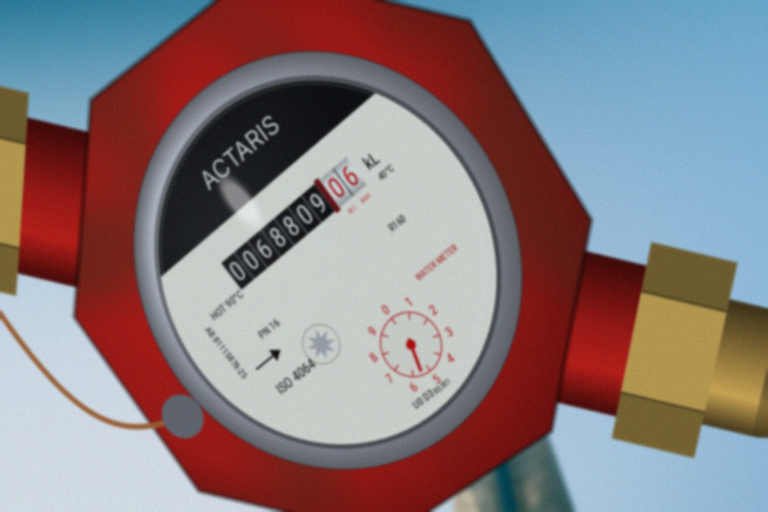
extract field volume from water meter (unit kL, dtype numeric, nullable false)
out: 68809.065 kL
